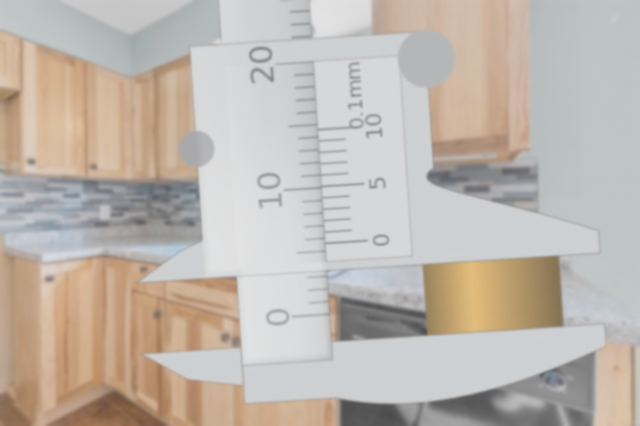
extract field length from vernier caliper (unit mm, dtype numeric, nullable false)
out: 5.6 mm
